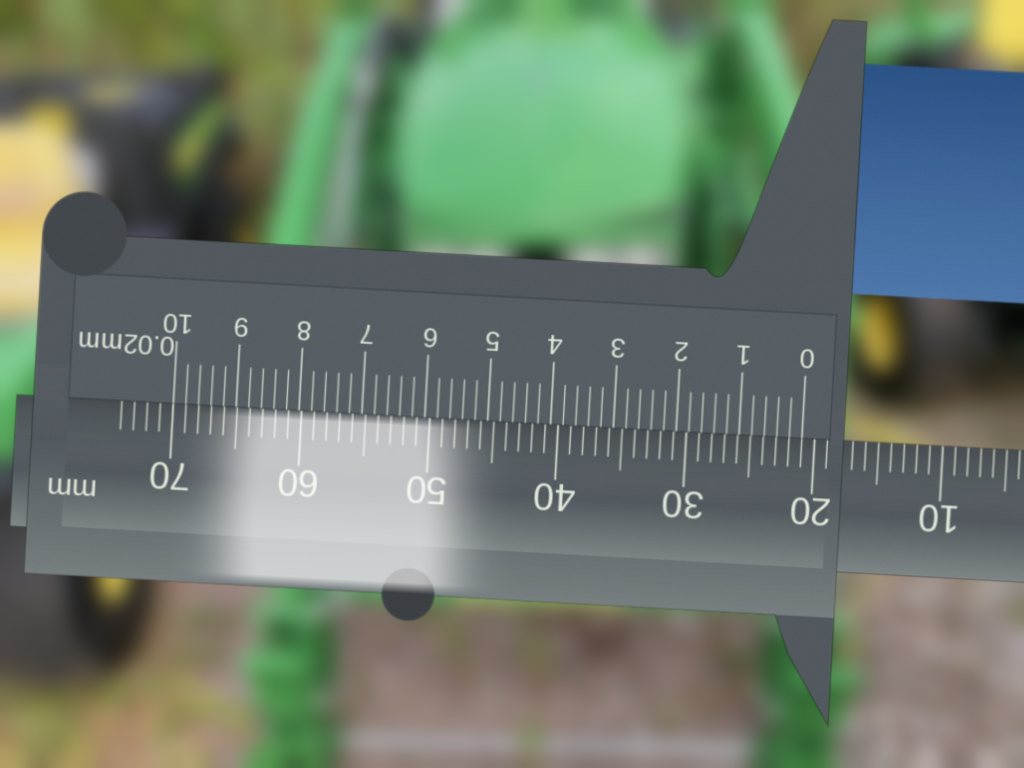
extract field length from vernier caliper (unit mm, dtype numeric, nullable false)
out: 21.0 mm
